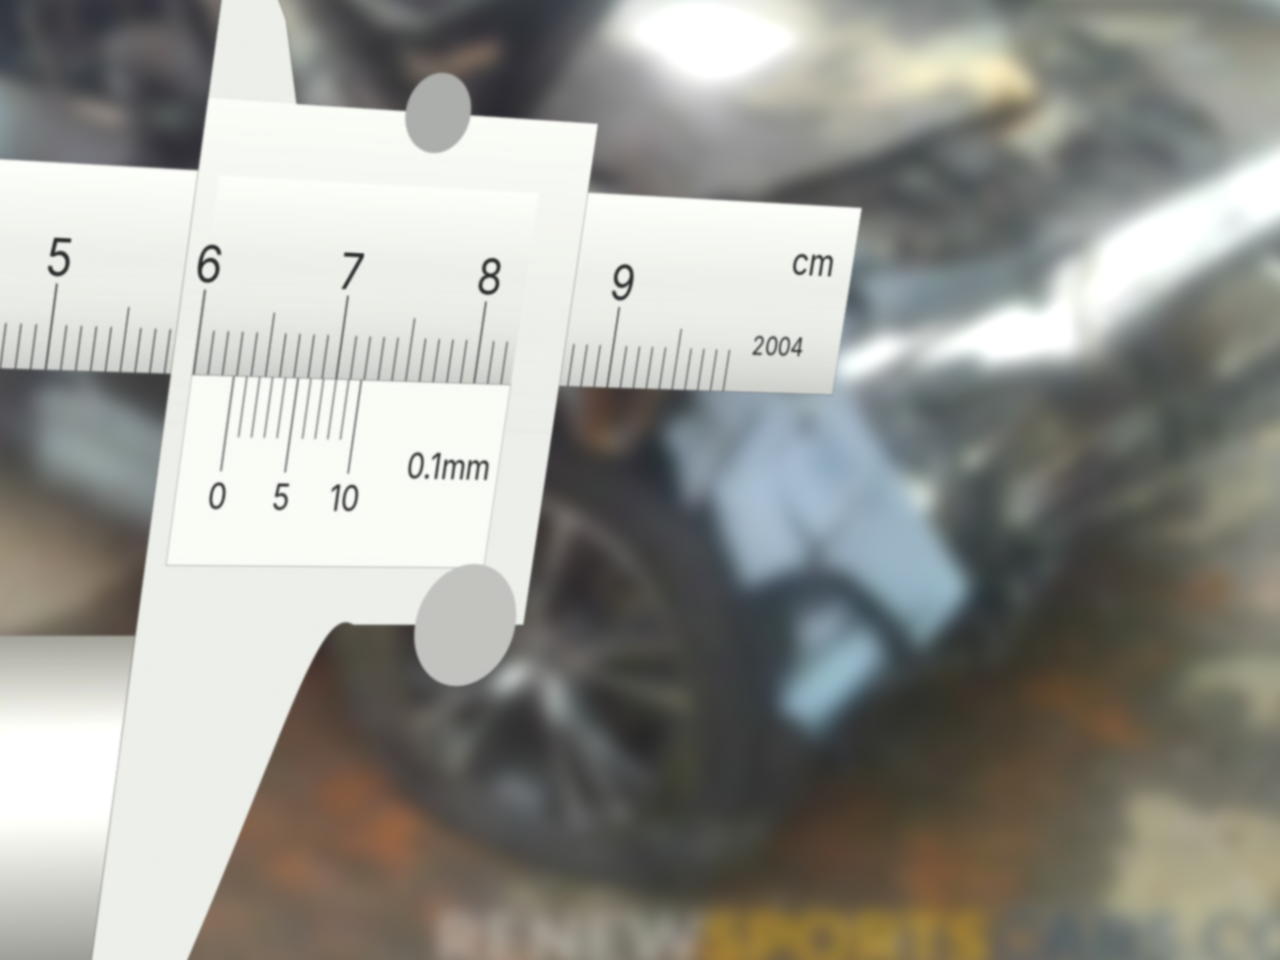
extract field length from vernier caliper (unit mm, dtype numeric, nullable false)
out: 62.8 mm
